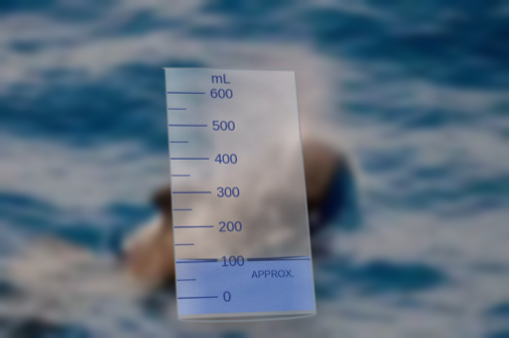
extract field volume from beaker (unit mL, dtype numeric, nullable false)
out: 100 mL
